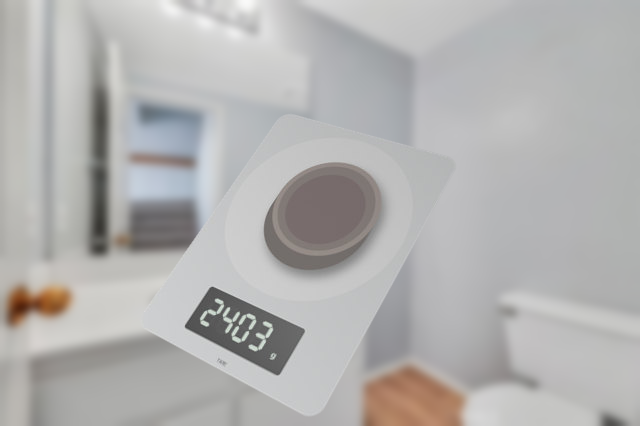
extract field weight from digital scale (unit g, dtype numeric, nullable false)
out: 2403 g
